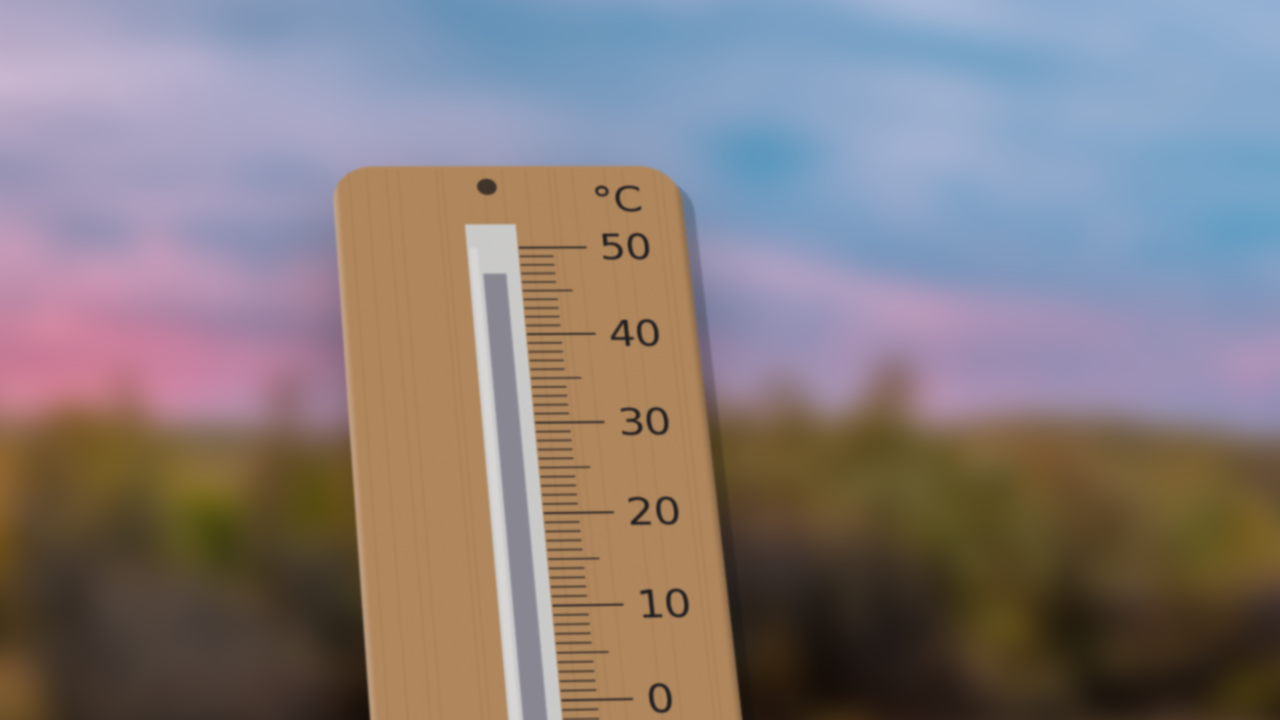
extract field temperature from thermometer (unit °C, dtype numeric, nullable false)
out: 47 °C
